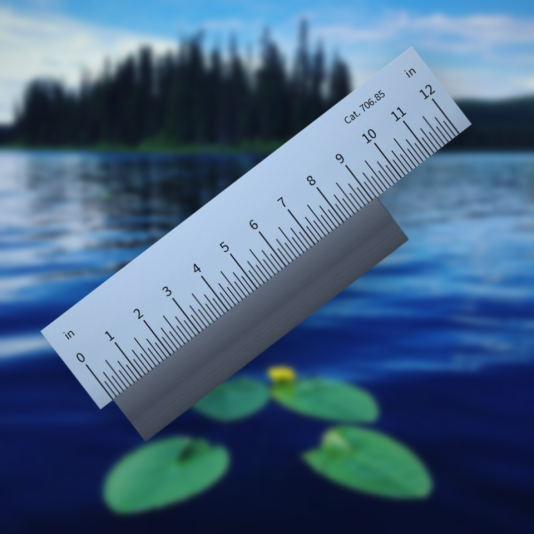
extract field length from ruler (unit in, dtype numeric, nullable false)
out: 9.125 in
